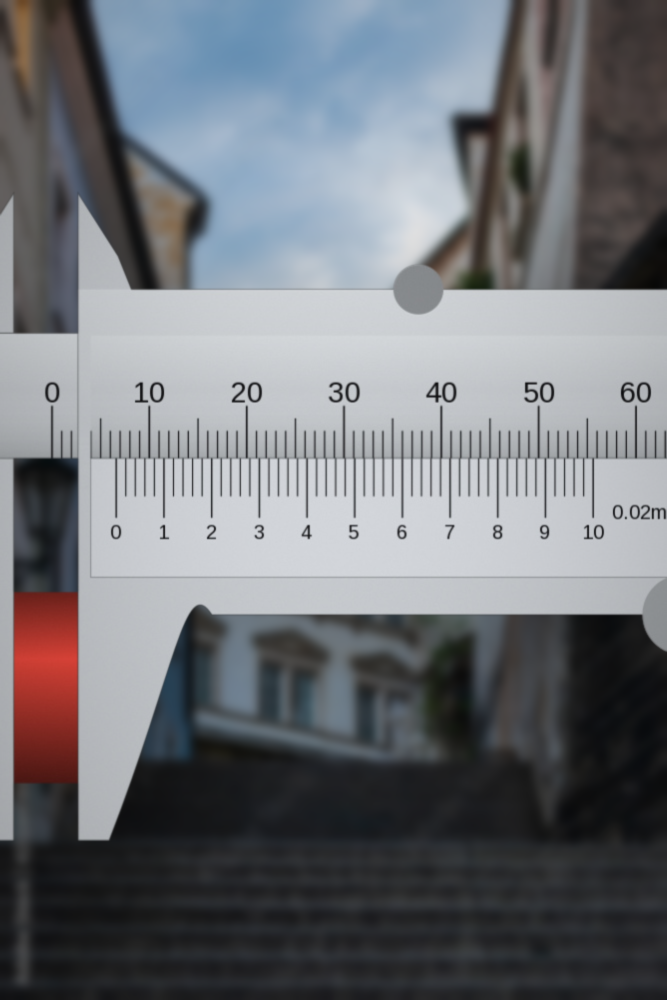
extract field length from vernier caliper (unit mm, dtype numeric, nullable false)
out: 6.6 mm
